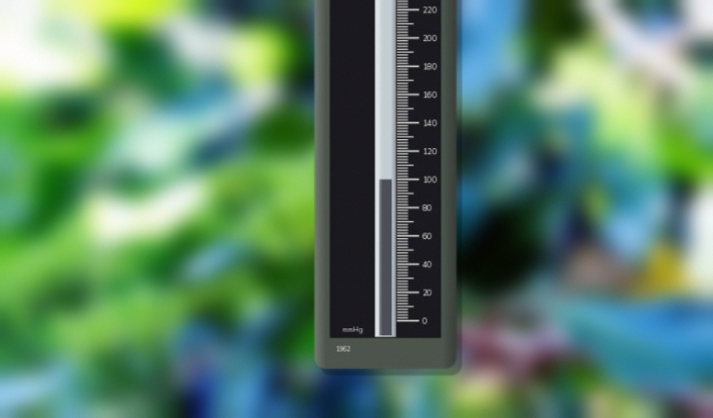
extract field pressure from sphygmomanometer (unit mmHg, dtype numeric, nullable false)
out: 100 mmHg
